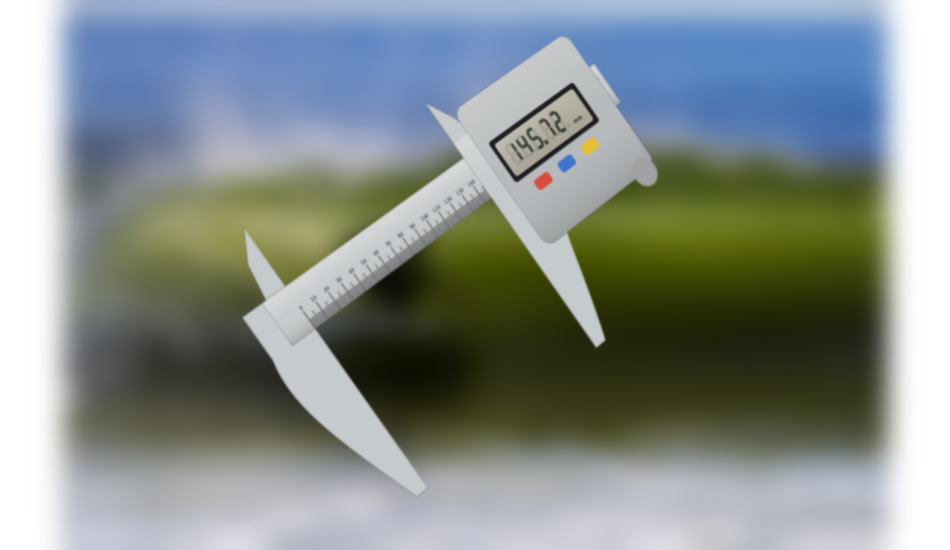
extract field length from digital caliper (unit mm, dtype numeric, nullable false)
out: 145.72 mm
